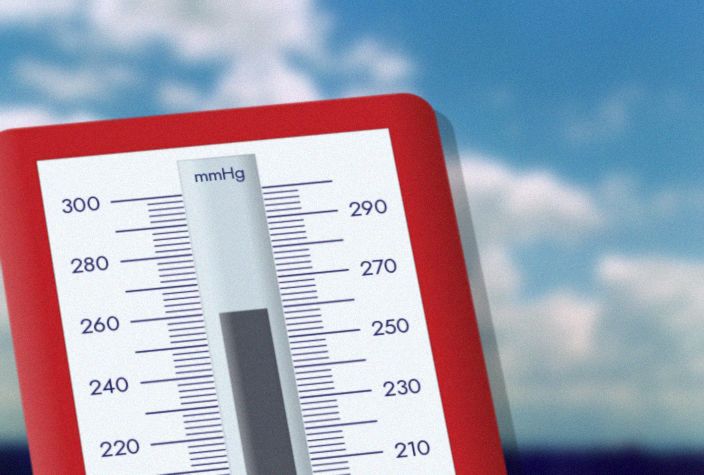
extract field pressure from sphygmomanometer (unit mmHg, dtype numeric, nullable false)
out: 260 mmHg
